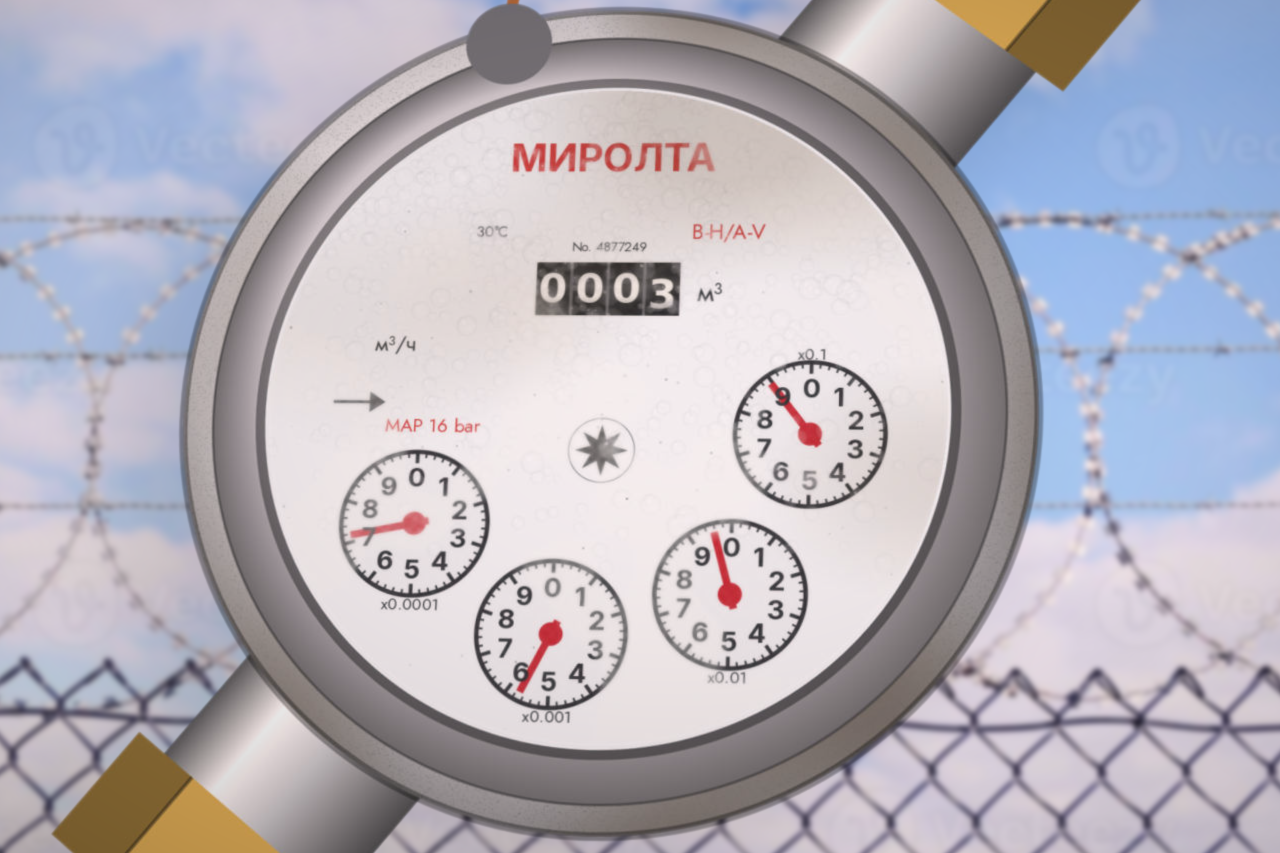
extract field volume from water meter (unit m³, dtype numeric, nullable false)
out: 2.8957 m³
